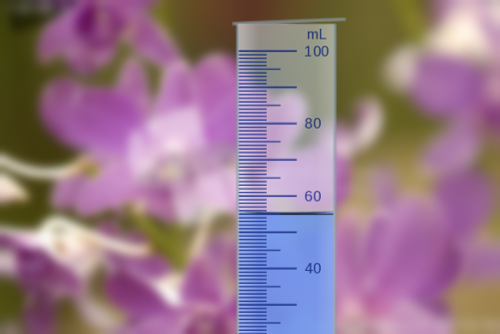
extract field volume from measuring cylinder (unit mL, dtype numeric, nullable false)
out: 55 mL
